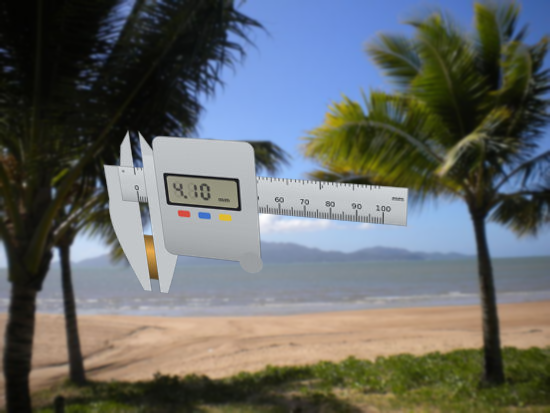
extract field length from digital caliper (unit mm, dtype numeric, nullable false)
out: 4.10 mm
